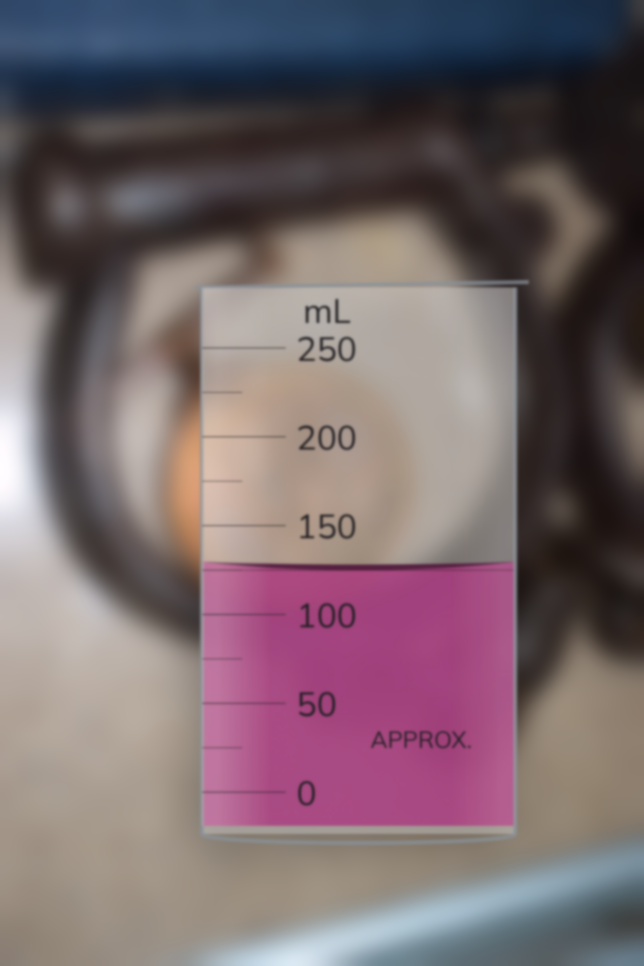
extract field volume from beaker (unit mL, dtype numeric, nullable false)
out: 125 mL
